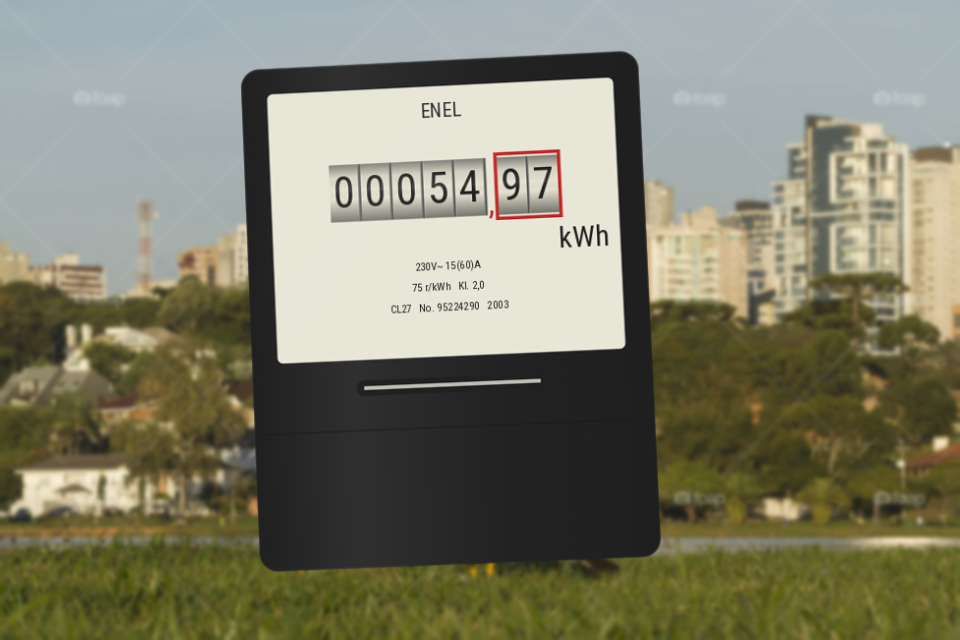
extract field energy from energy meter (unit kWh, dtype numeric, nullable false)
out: 54.97 kWh
